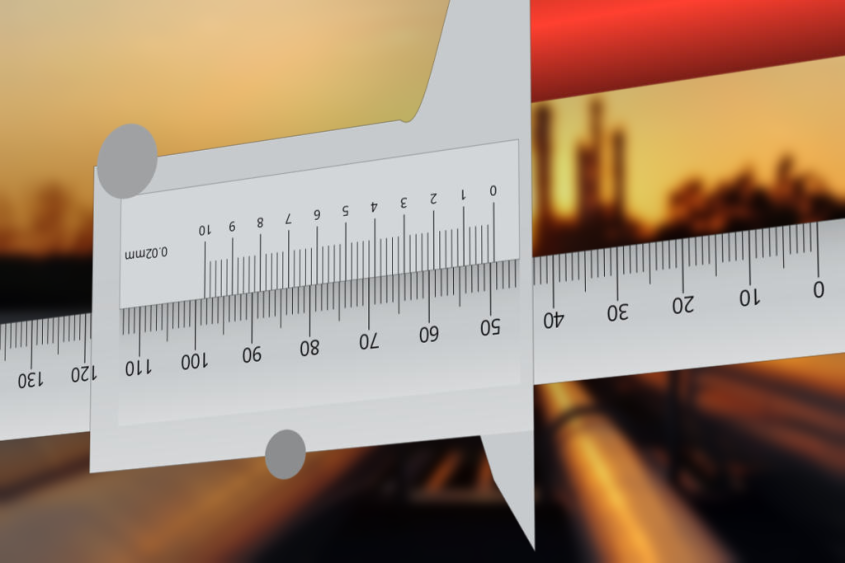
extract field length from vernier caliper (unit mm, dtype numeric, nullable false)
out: 49.4 mm
